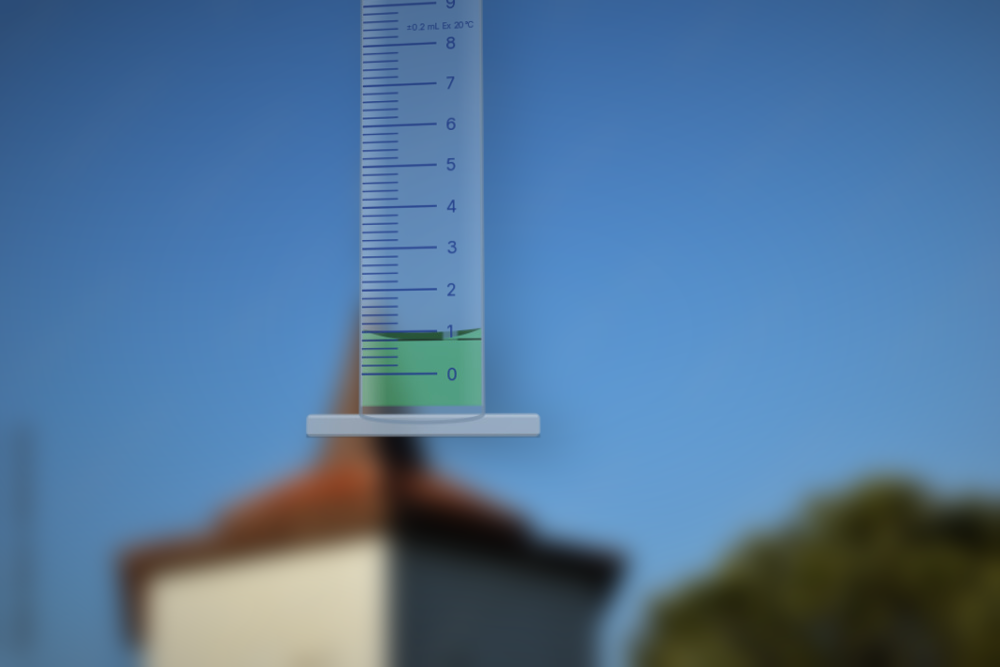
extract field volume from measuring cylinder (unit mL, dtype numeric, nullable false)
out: 0.8 mL
